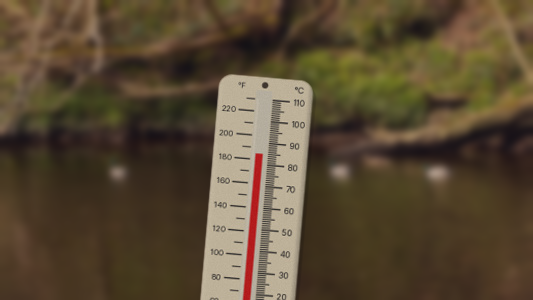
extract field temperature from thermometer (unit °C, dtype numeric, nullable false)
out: 85 °C
